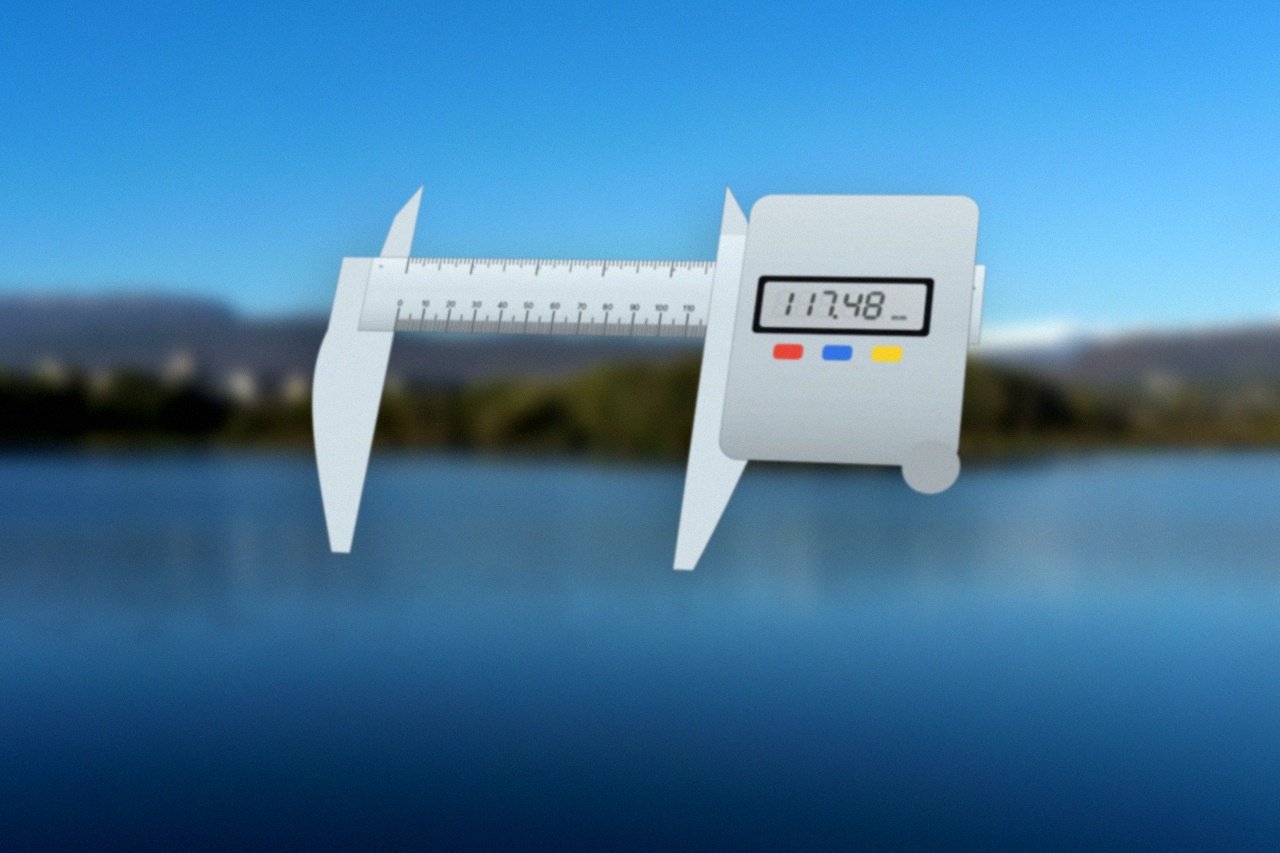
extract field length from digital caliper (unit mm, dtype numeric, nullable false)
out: 117.48 mm
